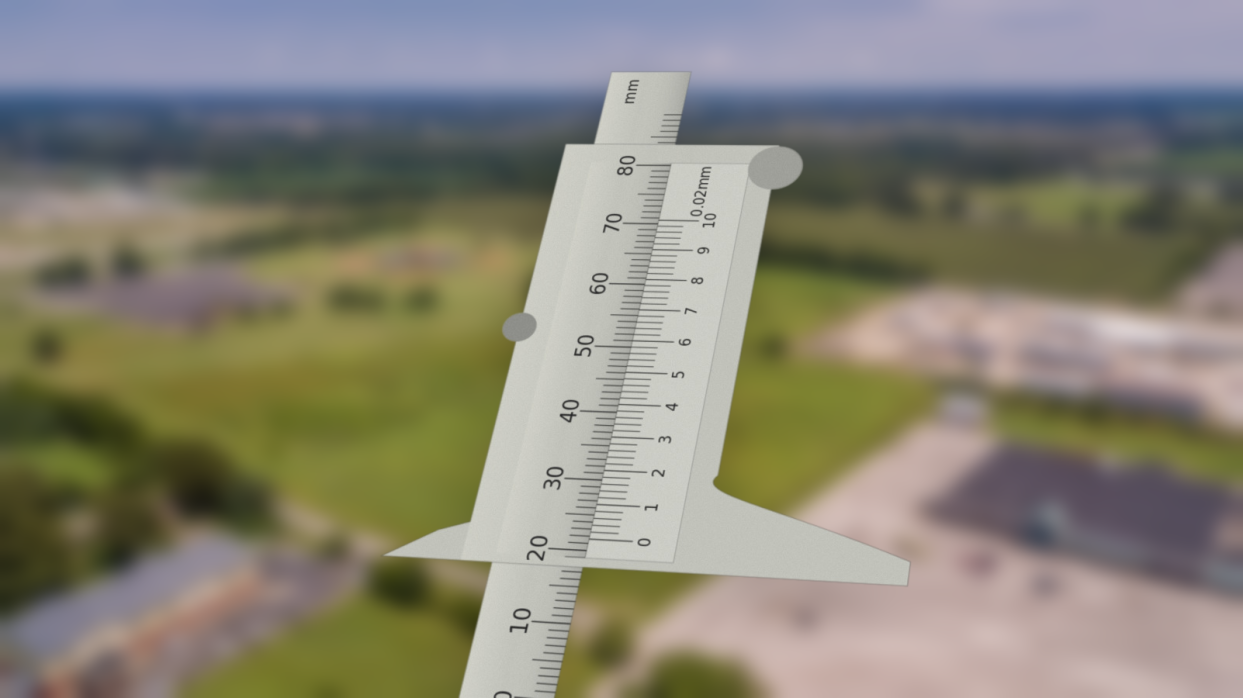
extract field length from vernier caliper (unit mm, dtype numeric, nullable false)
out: 21.6 mm
